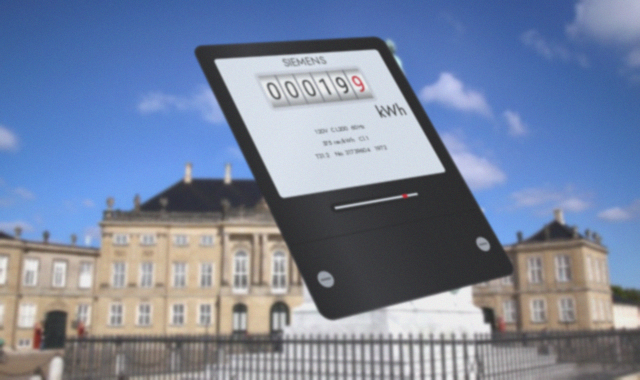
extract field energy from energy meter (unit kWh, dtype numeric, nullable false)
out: 19.9 kWh
